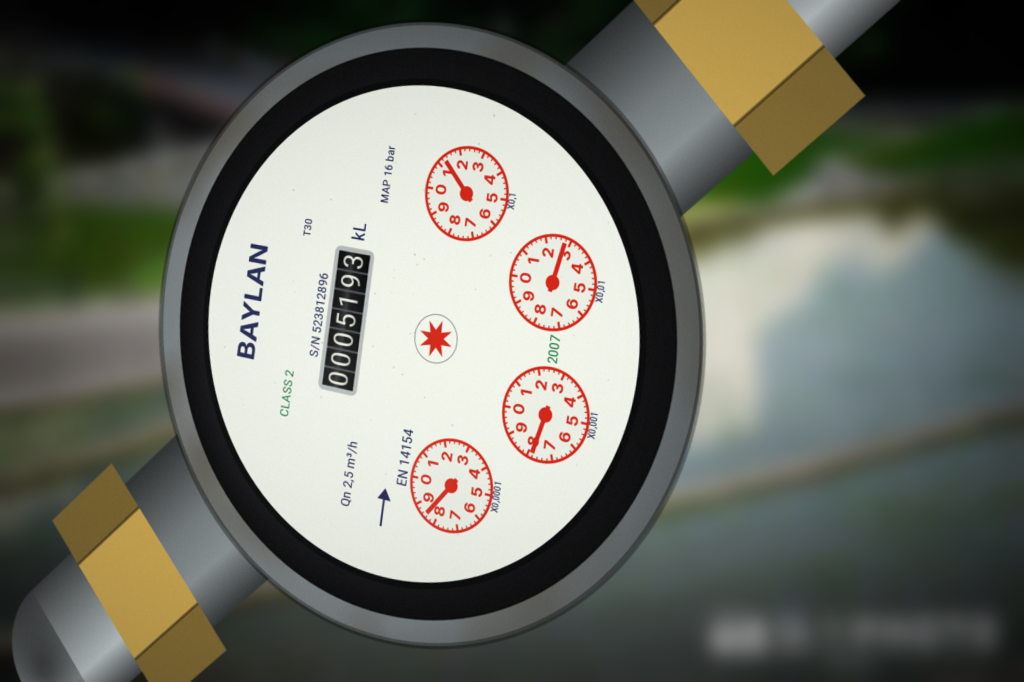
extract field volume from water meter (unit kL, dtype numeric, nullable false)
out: 5193.1278 kL
